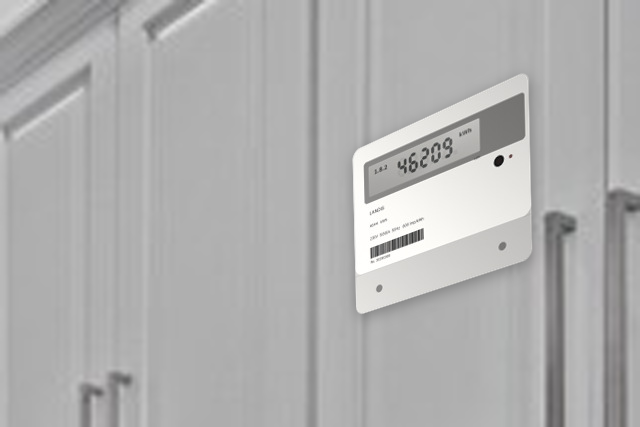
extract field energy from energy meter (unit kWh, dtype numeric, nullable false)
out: 46209 kWh
